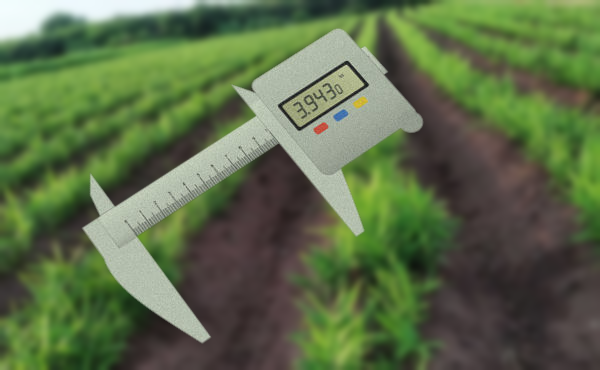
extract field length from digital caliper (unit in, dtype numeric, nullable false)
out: 3.9430 in
